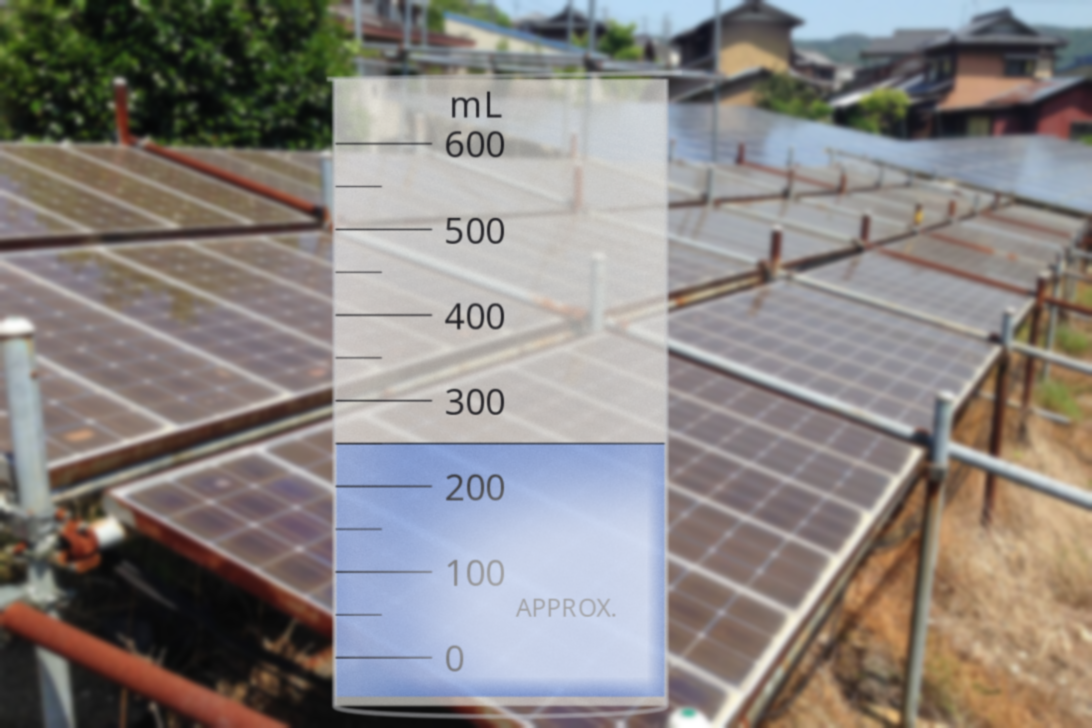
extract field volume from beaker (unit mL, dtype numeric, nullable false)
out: 250 mL
